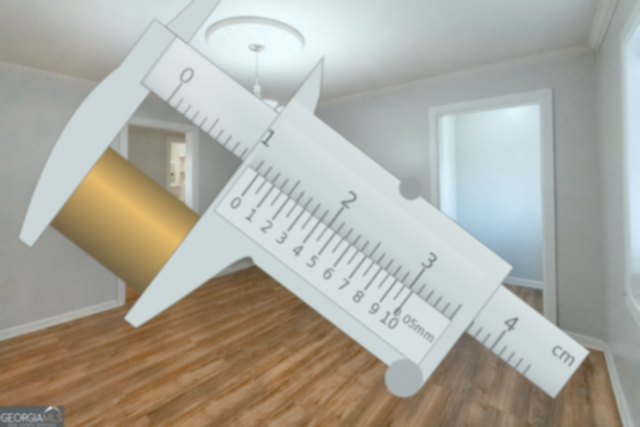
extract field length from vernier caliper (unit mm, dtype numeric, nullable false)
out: 11.4 mm
